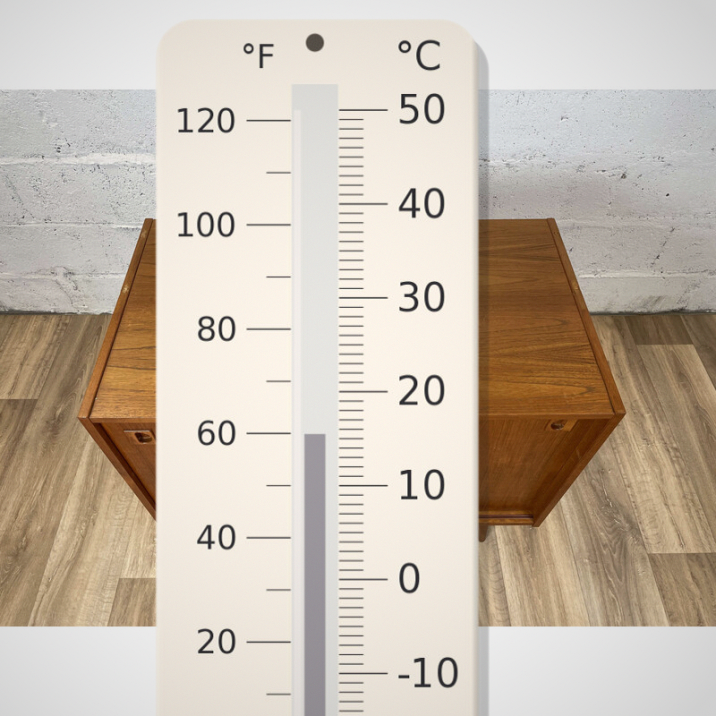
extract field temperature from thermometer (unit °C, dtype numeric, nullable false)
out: 15.5 °C
